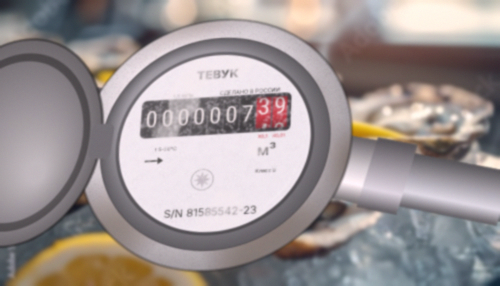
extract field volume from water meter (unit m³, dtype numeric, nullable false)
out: 7.39 m³
